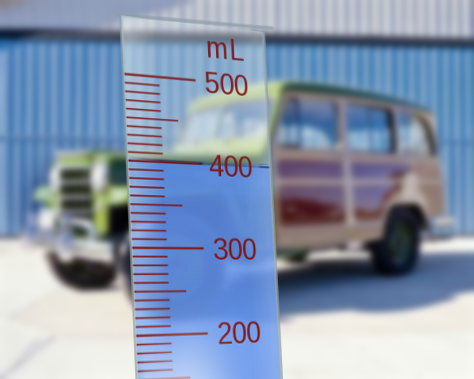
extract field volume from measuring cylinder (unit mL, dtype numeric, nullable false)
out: 400 mL
